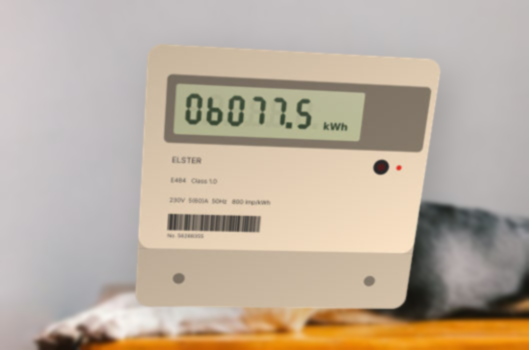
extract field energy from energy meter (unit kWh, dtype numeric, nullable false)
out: 6077.5 kWh
